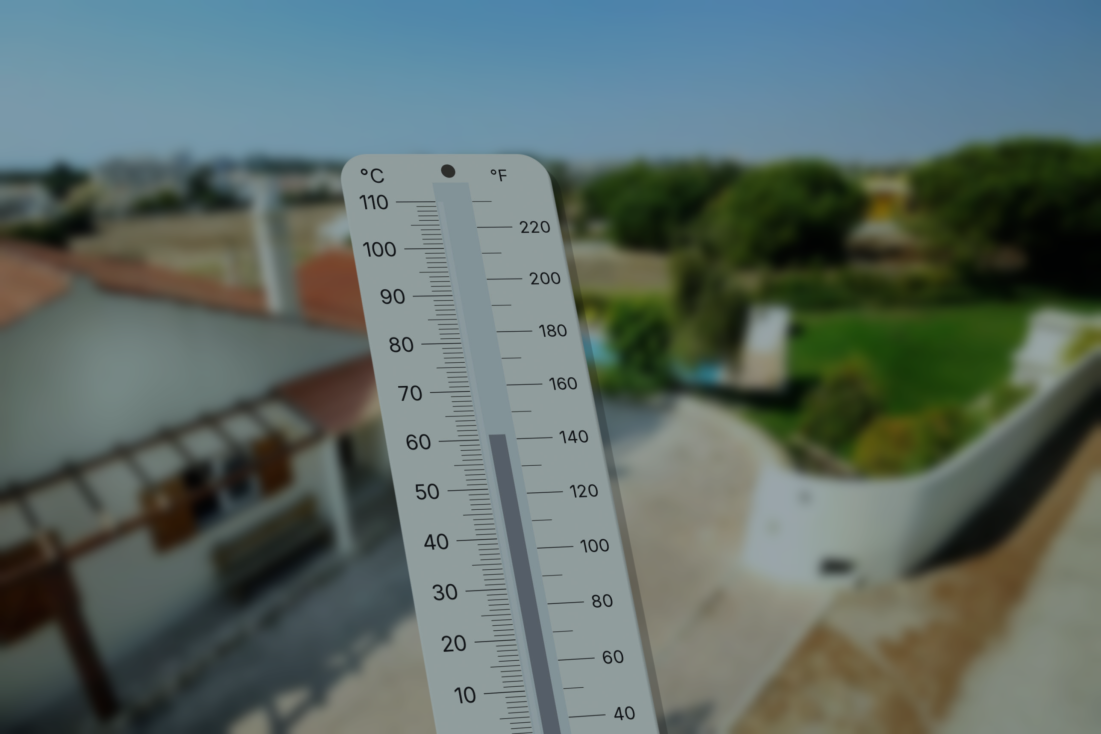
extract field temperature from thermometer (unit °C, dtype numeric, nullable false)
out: 61 °C
